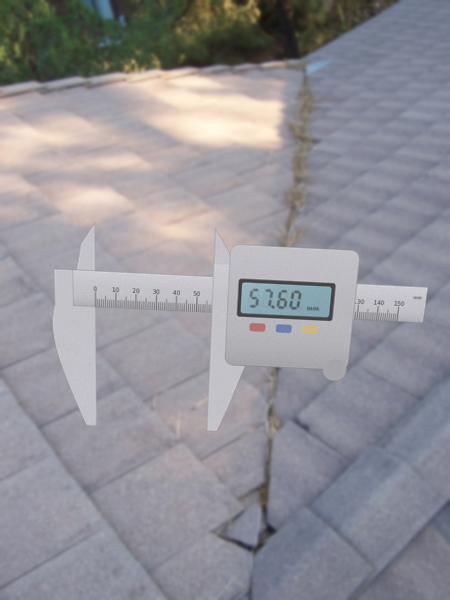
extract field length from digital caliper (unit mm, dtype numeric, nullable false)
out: 57.60 mm
